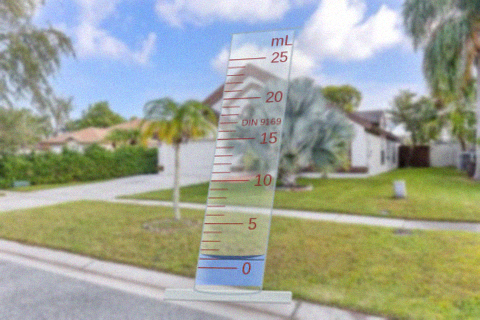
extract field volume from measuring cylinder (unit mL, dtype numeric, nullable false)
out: 1 mL
